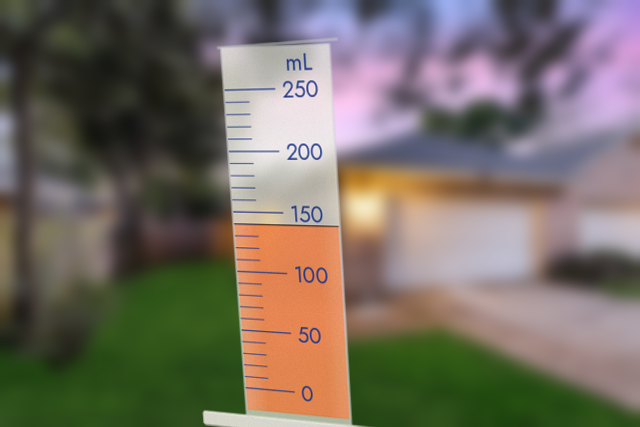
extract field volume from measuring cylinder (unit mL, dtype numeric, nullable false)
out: 140 mL
